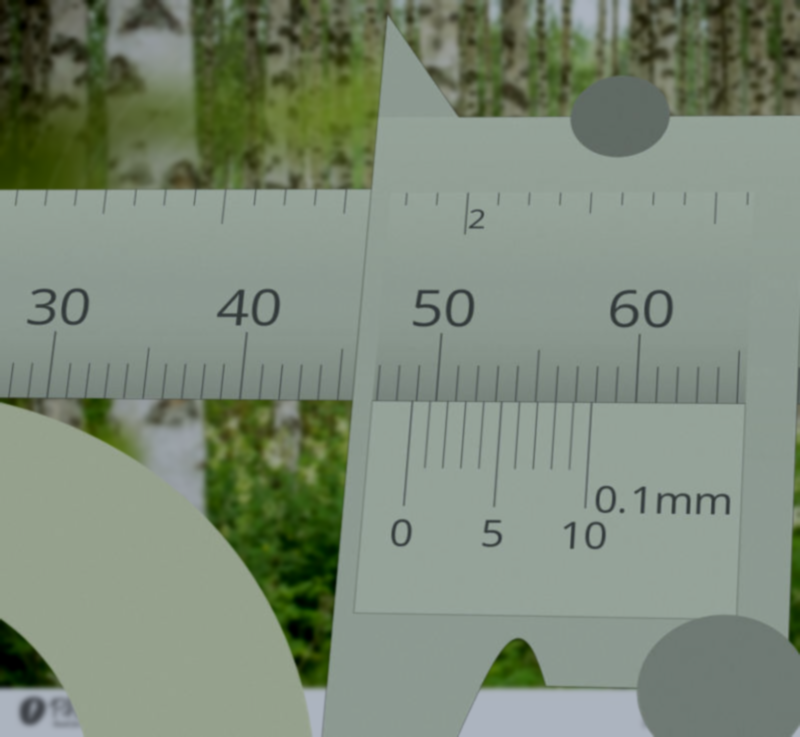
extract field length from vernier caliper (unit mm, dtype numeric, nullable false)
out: 48.8 mm
